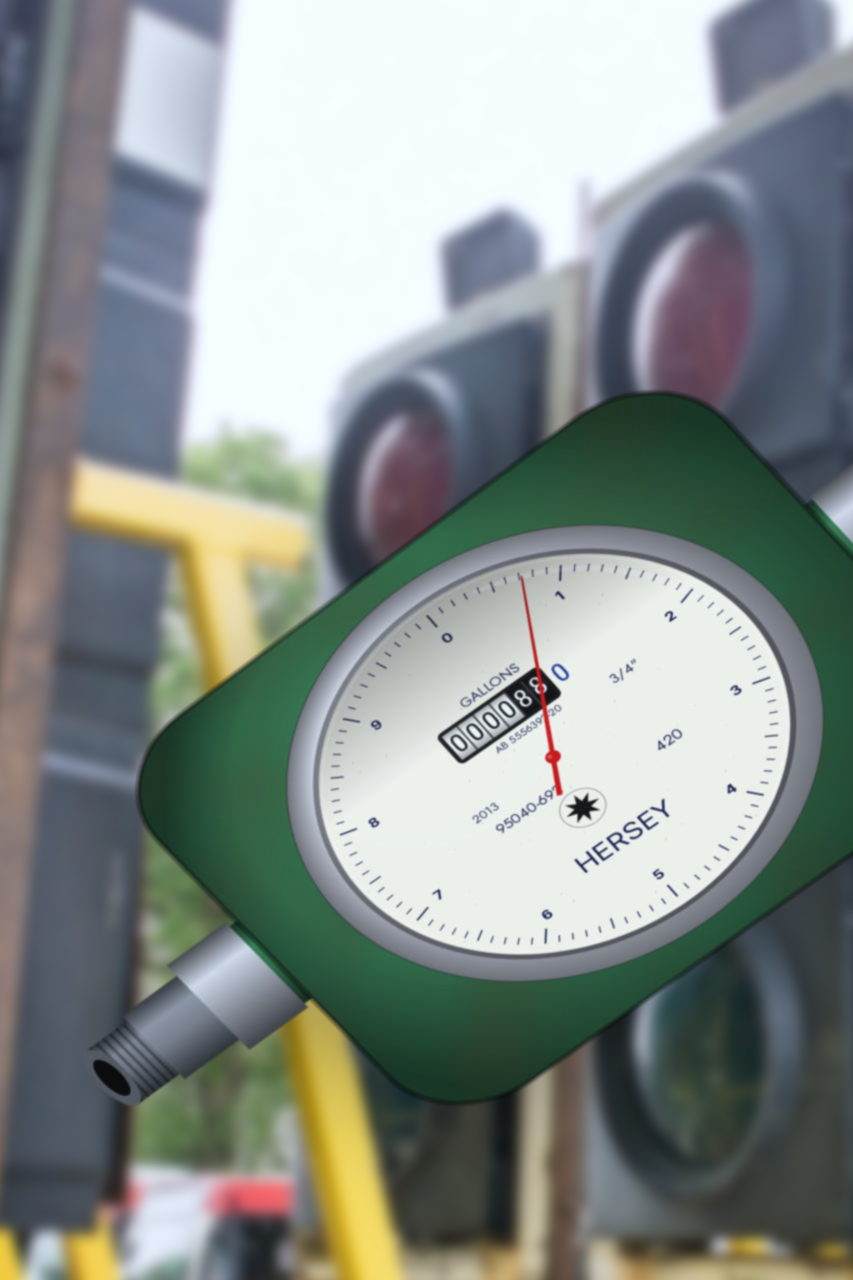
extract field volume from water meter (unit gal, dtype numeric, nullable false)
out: 880.7 gal
